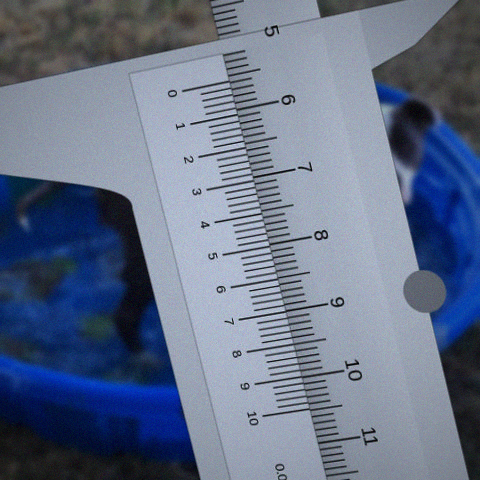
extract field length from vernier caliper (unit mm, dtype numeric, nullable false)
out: 55.8 mm
